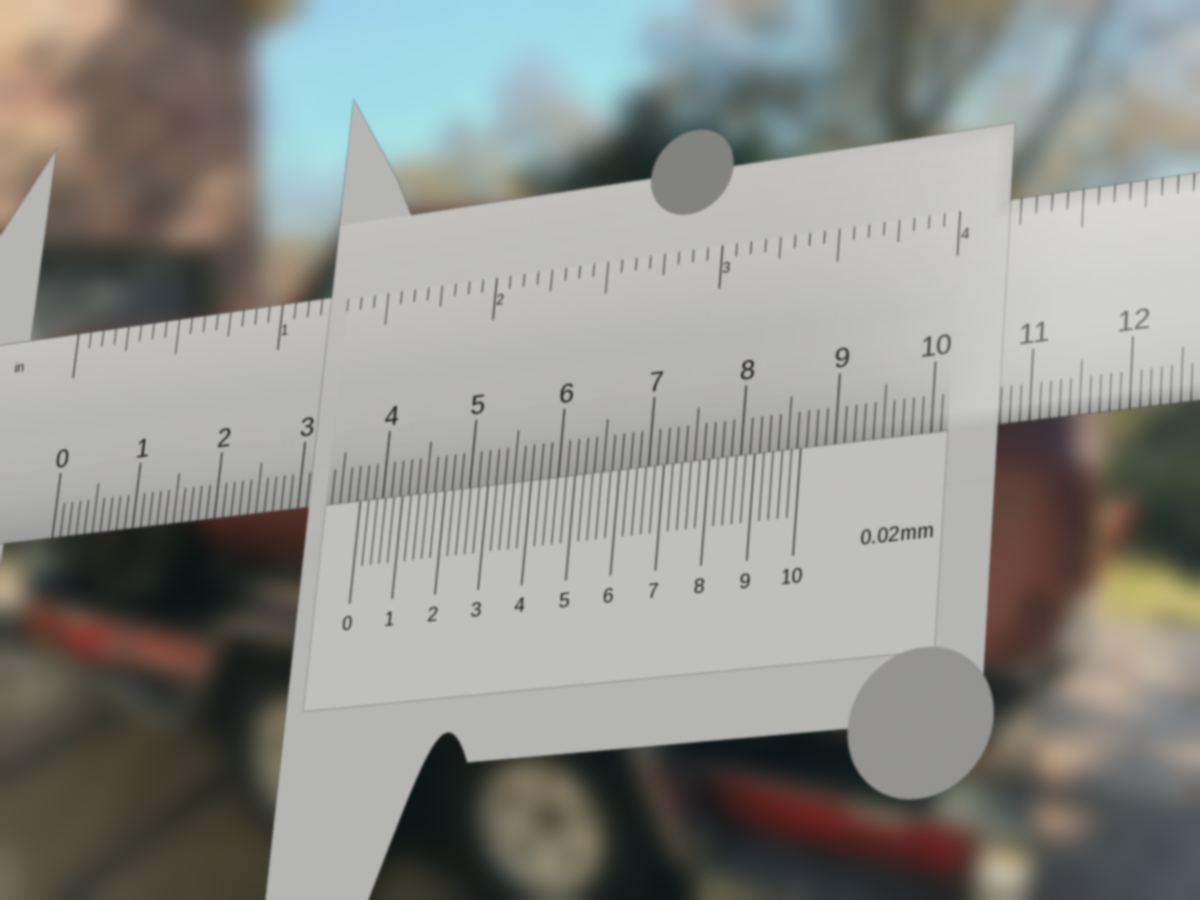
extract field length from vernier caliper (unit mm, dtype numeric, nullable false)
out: 37.4 mm
